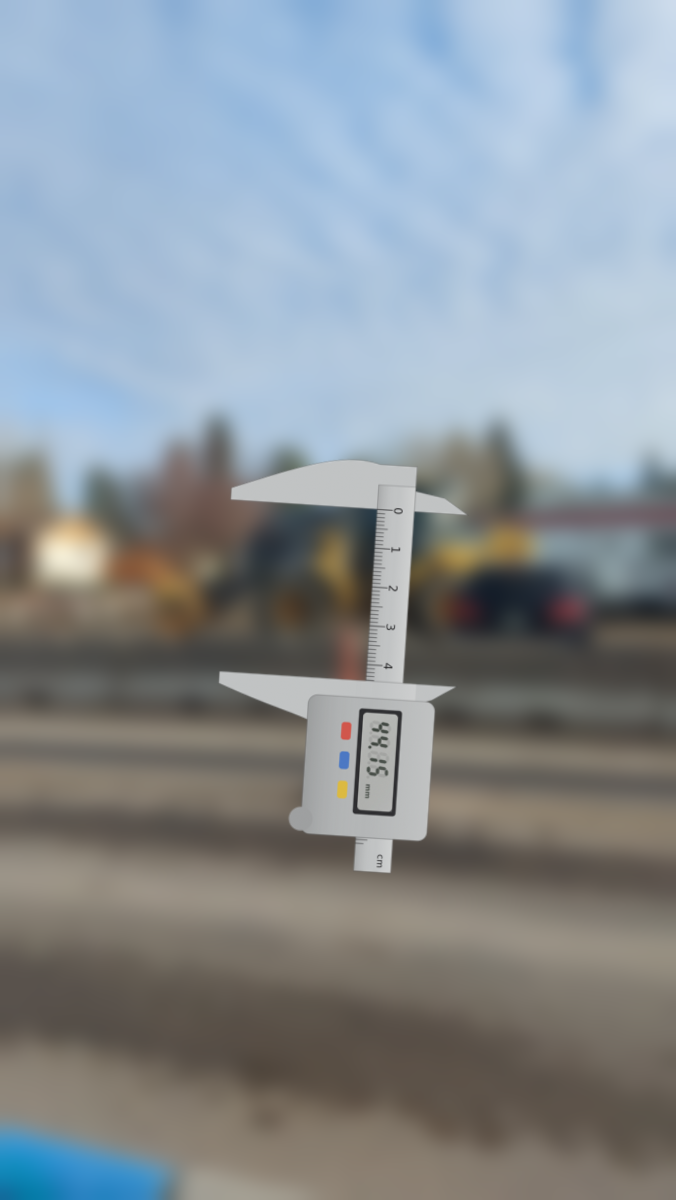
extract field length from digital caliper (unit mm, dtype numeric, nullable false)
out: 44.15 mm
